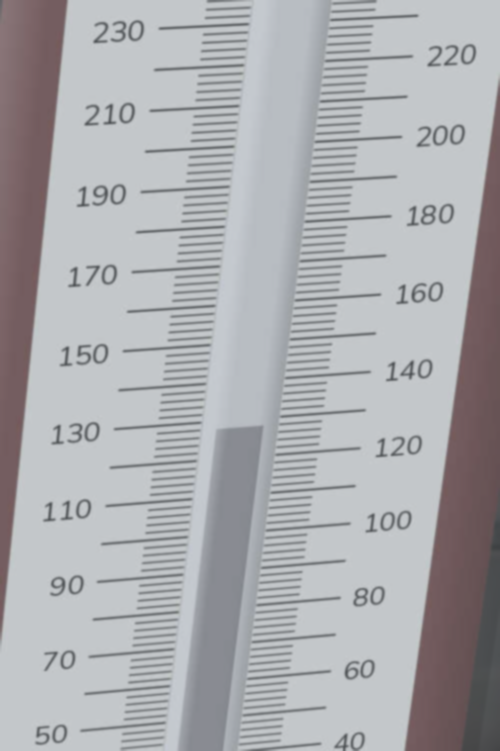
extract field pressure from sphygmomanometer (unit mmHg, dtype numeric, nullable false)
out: 128 mmHg
